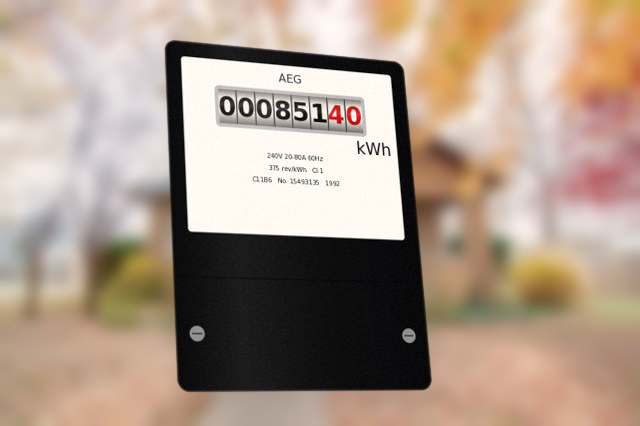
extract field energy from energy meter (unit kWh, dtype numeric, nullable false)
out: 851.40 kWh
